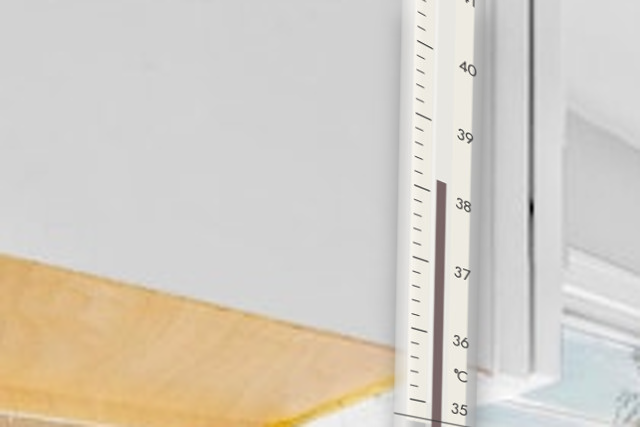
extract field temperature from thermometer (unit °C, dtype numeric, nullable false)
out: 38.2 °C
